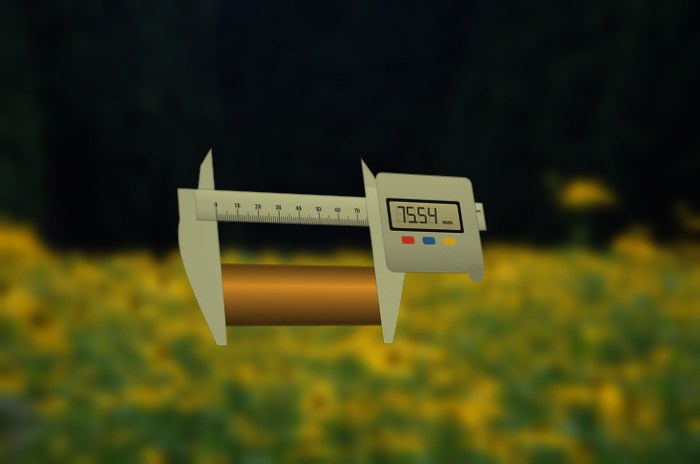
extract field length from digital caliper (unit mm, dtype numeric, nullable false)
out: 75.54 mm
